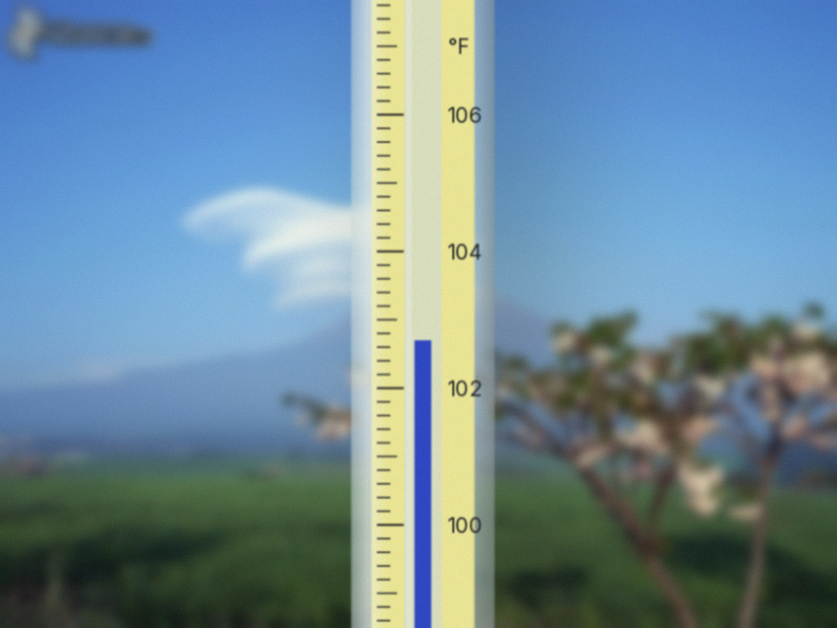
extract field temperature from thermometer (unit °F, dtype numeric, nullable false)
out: 102.7 °F
